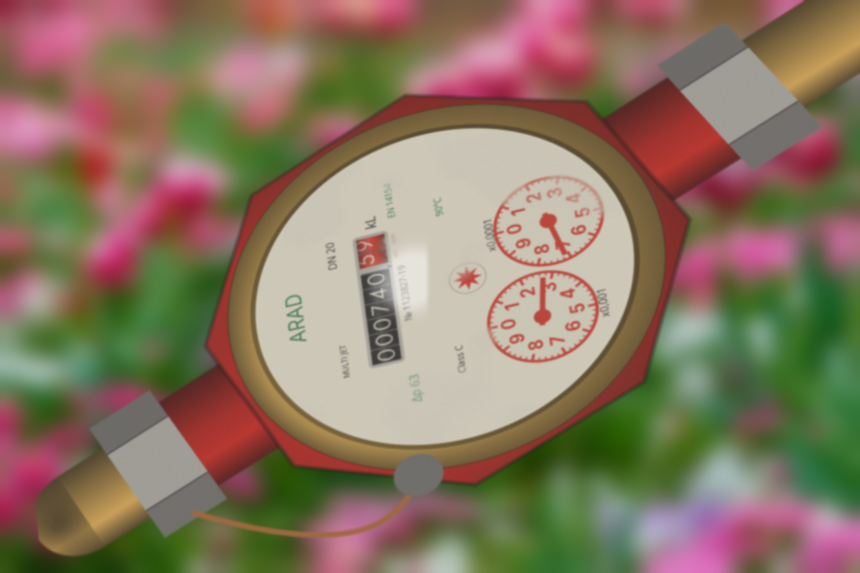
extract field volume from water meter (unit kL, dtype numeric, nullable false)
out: 740.5927 kL
